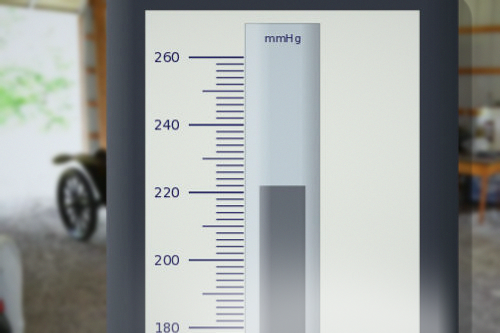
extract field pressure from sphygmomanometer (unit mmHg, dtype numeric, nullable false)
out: 222 mmHg
